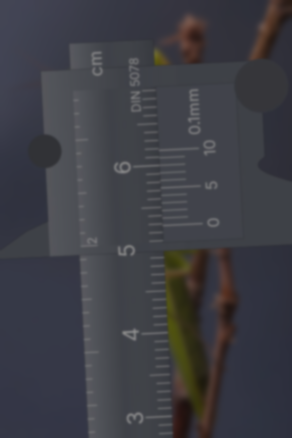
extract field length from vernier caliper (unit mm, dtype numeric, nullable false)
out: 52.8 mm
